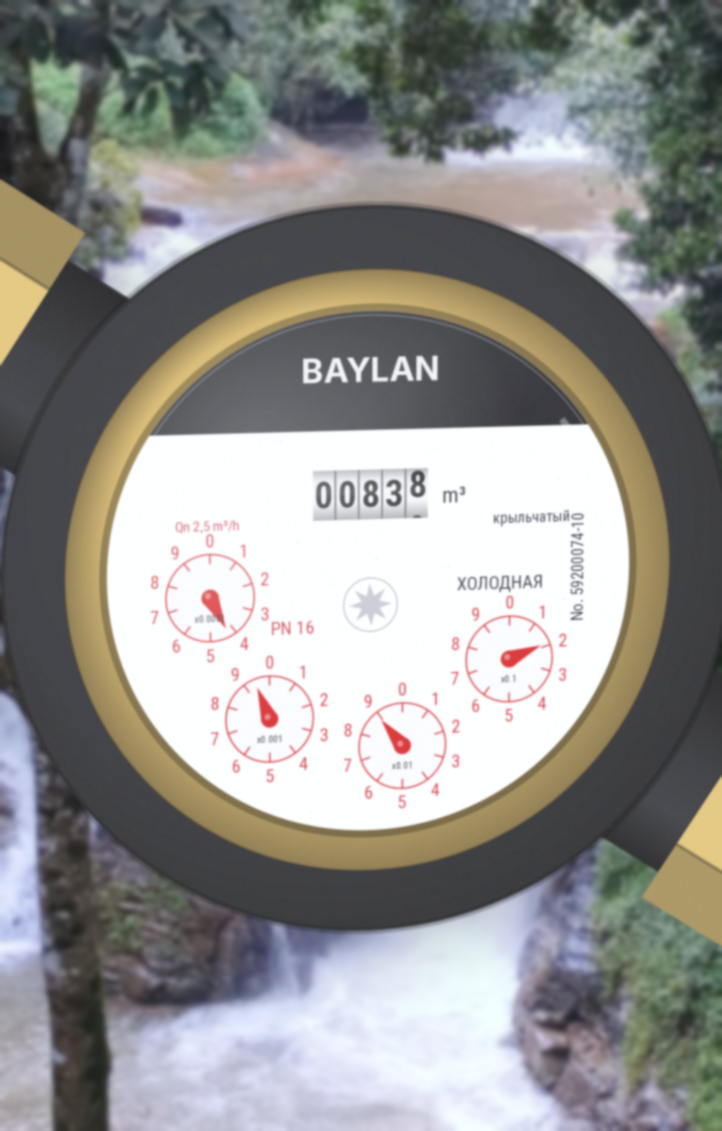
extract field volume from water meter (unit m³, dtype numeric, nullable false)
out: 838.1894 m³
